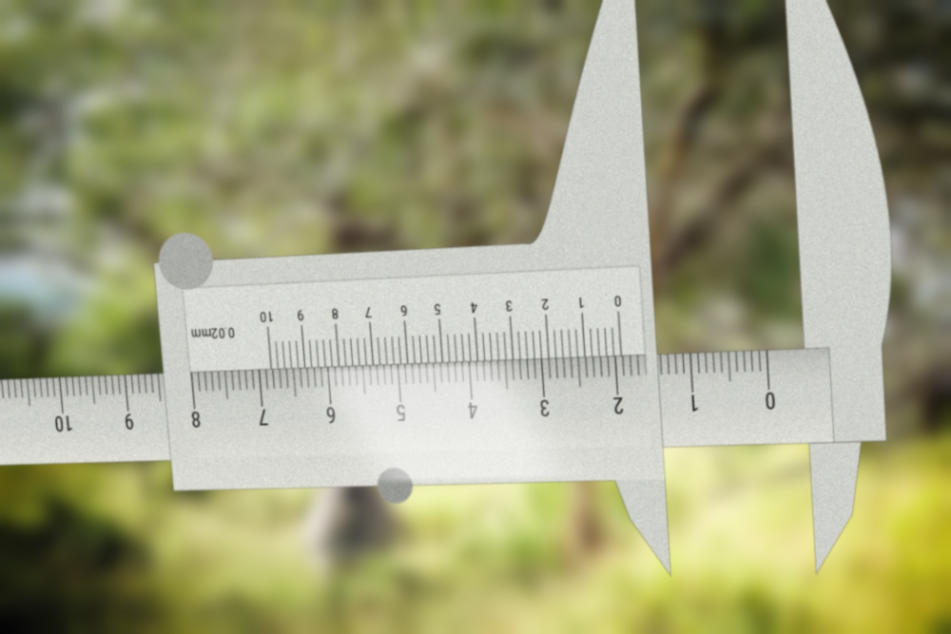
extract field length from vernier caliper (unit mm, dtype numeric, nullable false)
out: 19.2 mm
